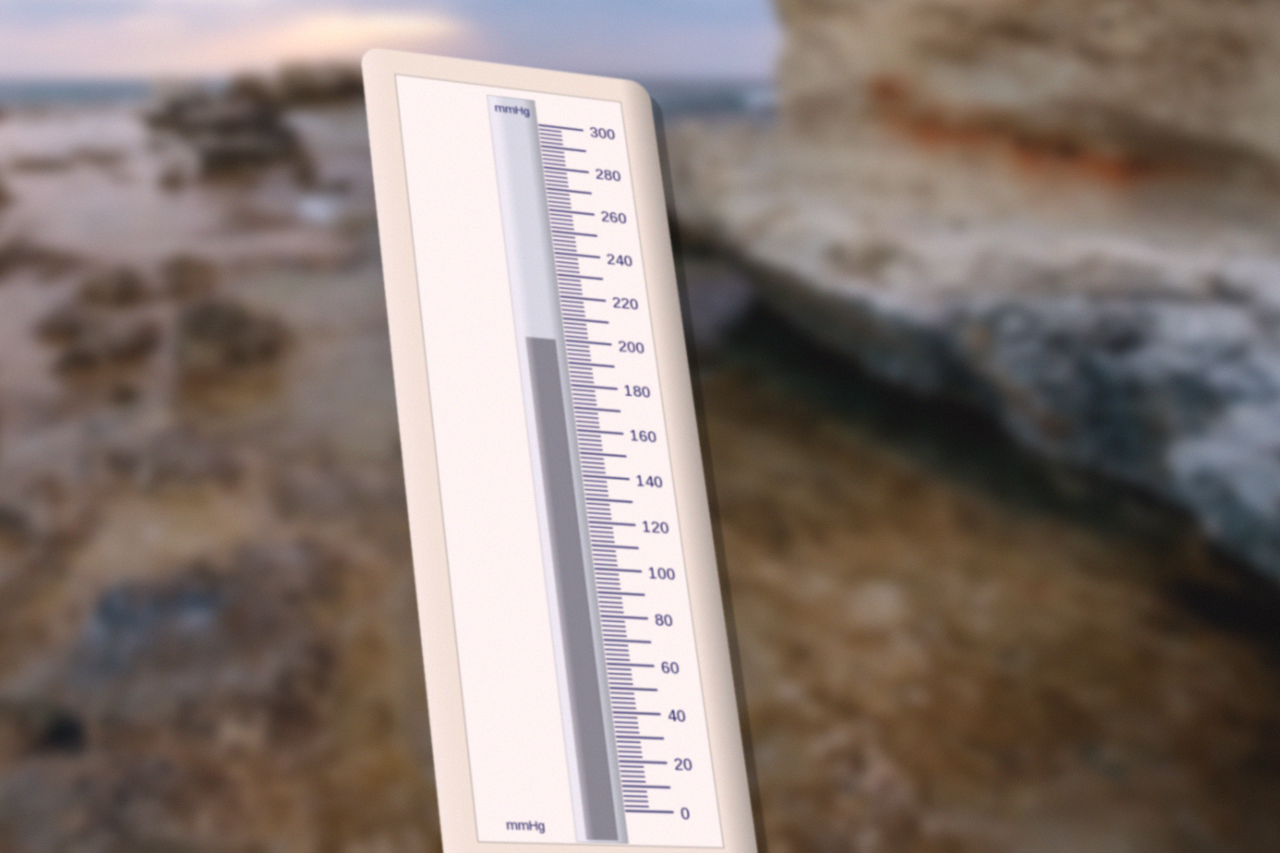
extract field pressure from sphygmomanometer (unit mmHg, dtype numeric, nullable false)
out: 200 mmHg
